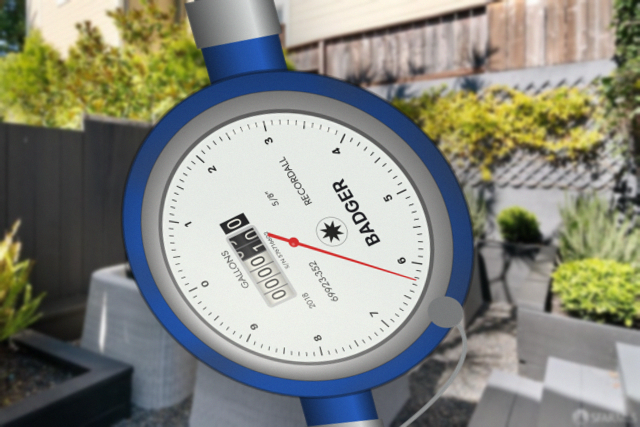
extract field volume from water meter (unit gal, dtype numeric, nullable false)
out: 96.2 gal
